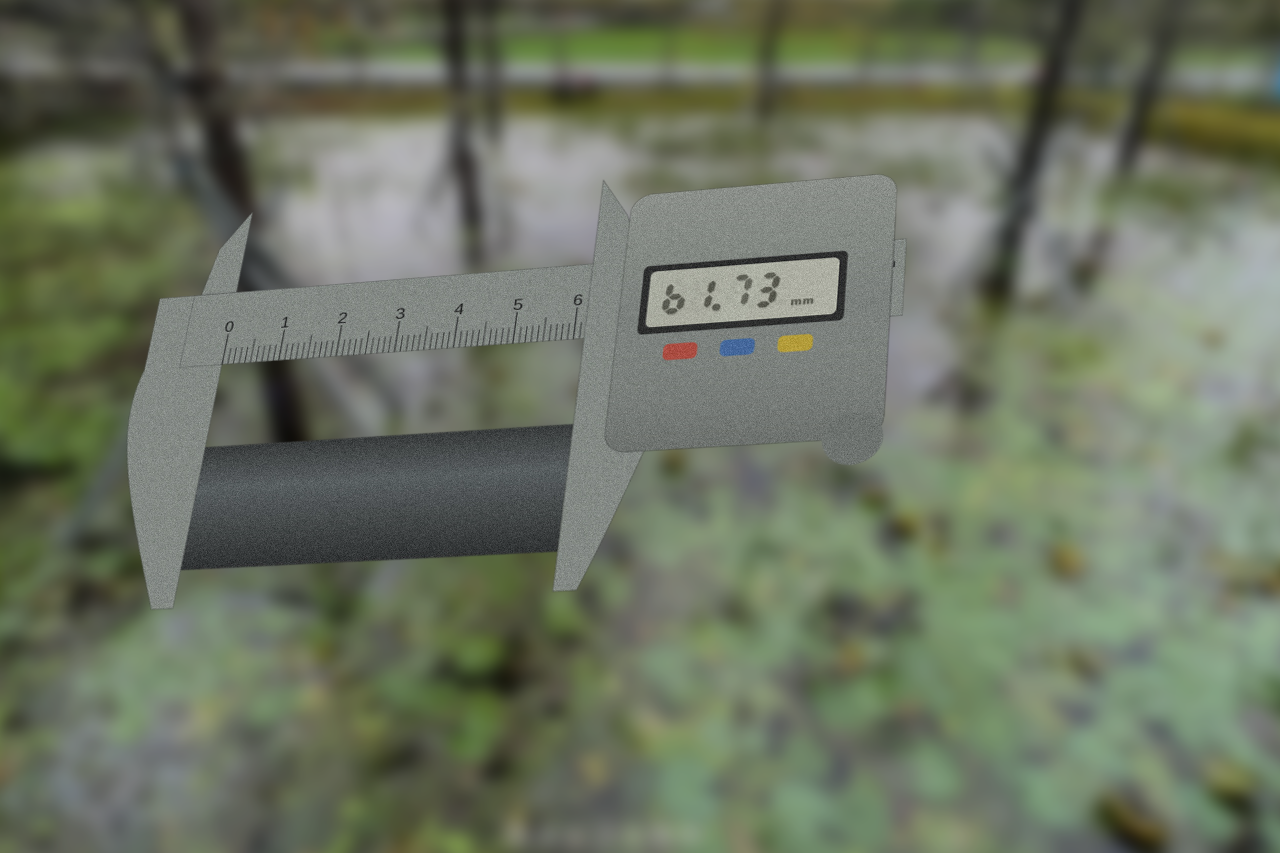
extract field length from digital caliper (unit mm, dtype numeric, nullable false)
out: 61.73 mm
